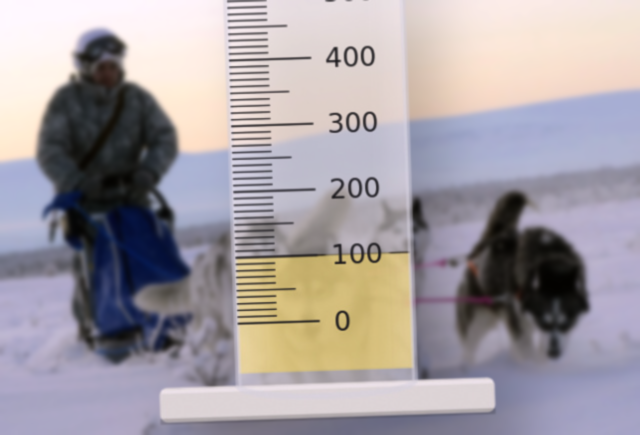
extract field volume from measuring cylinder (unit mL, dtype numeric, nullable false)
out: 100 mL
